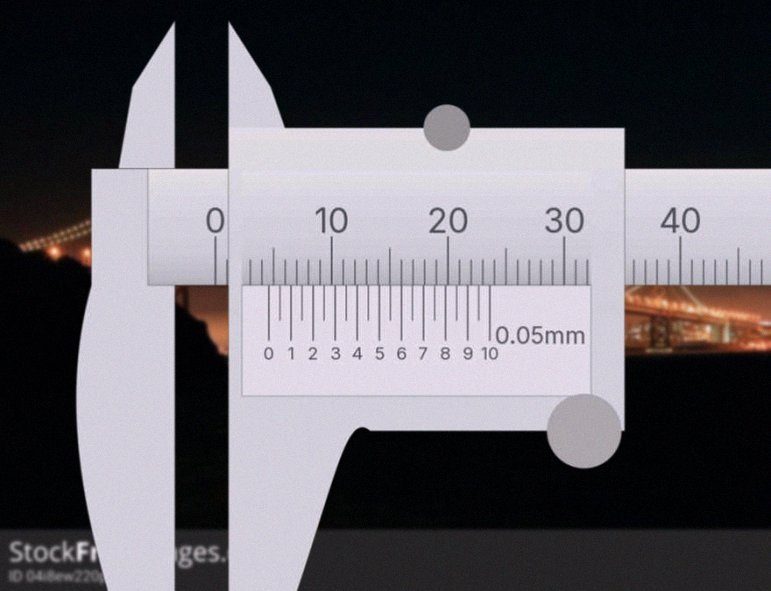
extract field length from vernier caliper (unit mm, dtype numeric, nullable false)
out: 4.6 mm
